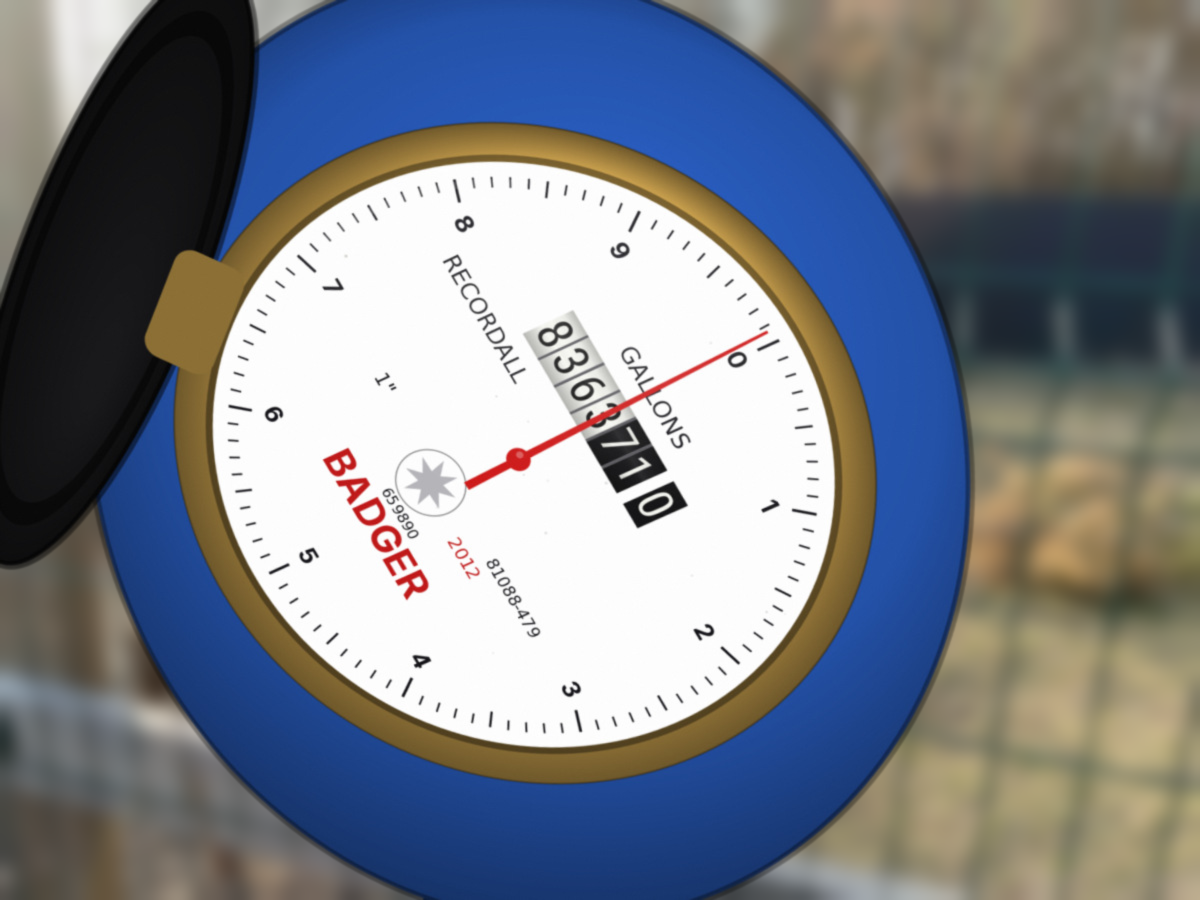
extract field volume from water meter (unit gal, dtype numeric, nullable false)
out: 8363709.9 gal
